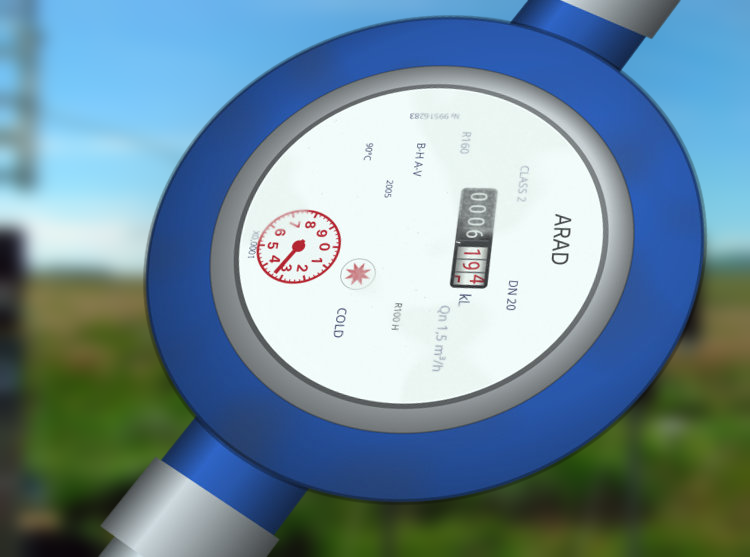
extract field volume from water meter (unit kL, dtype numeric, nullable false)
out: 6.1943 kL
